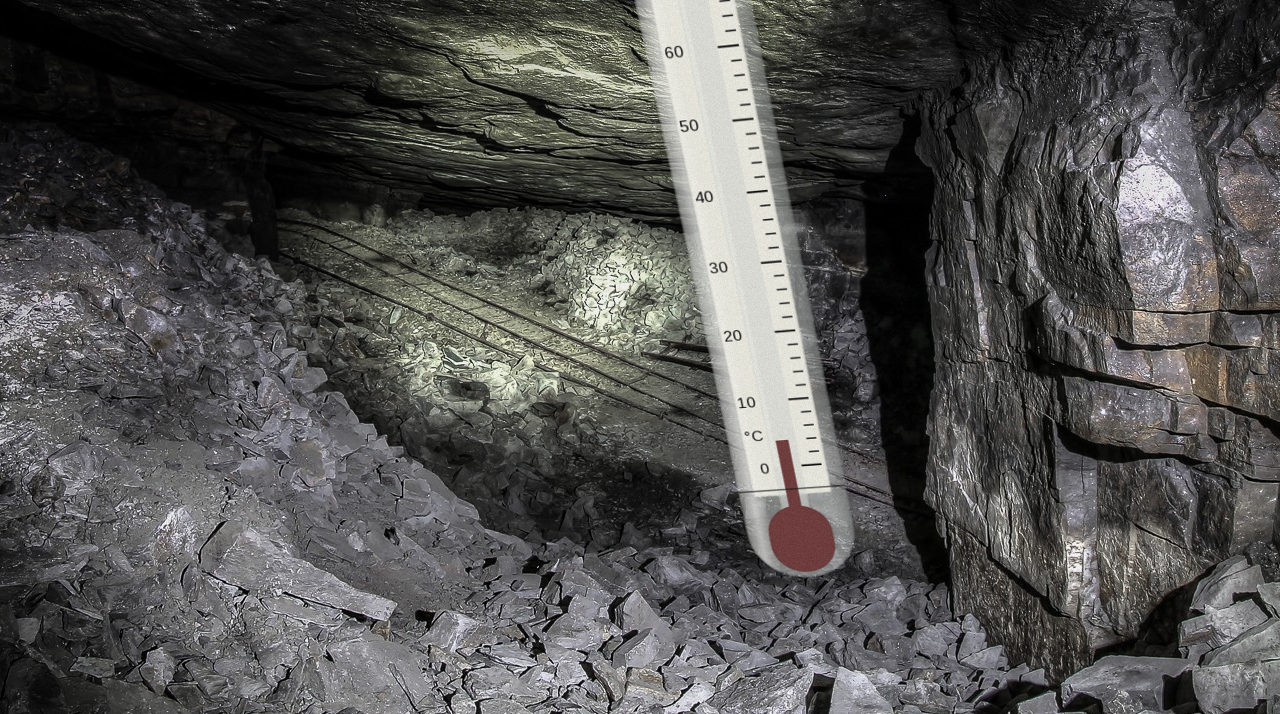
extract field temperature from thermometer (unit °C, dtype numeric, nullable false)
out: 4 °C
